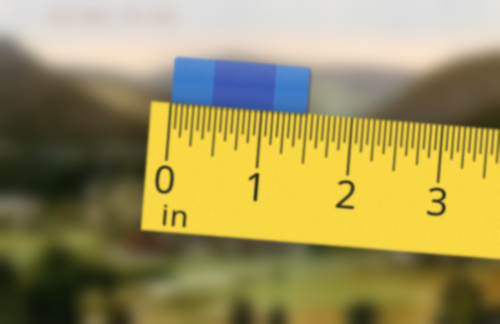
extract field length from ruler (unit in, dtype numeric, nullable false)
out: 1.5 in
